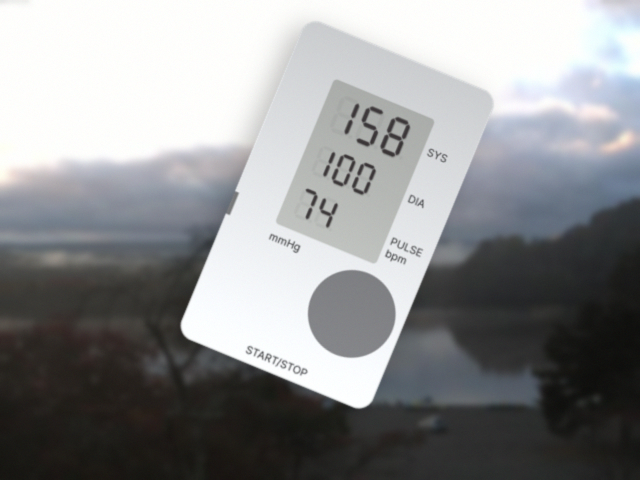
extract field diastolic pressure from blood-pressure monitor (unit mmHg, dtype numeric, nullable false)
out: 100 mmHg
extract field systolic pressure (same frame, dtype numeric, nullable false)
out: 158 mmHg
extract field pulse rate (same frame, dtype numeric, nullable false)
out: 74 bpm
